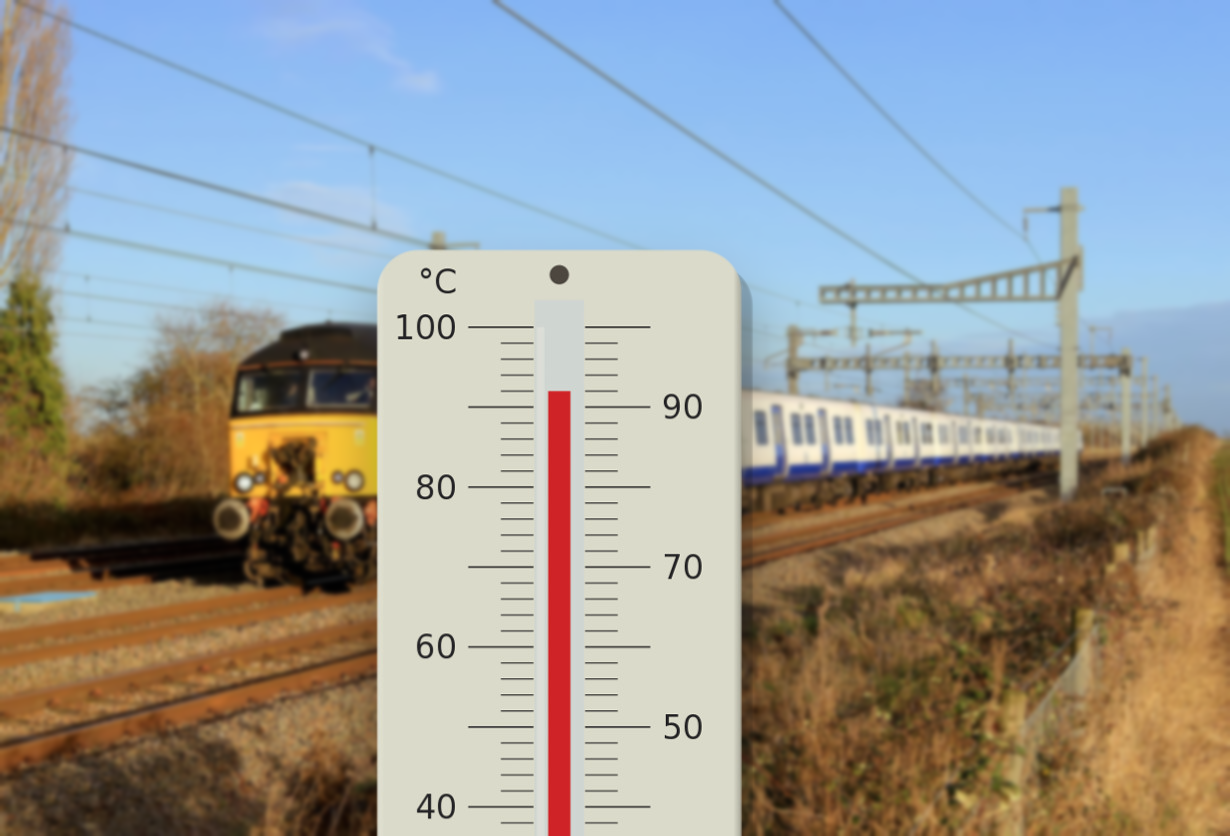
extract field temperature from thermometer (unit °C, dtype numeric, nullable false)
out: 92 °C
